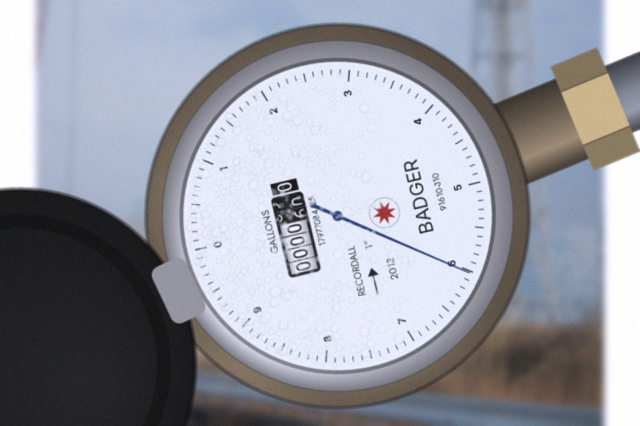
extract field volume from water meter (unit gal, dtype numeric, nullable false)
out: 596.0 gal
